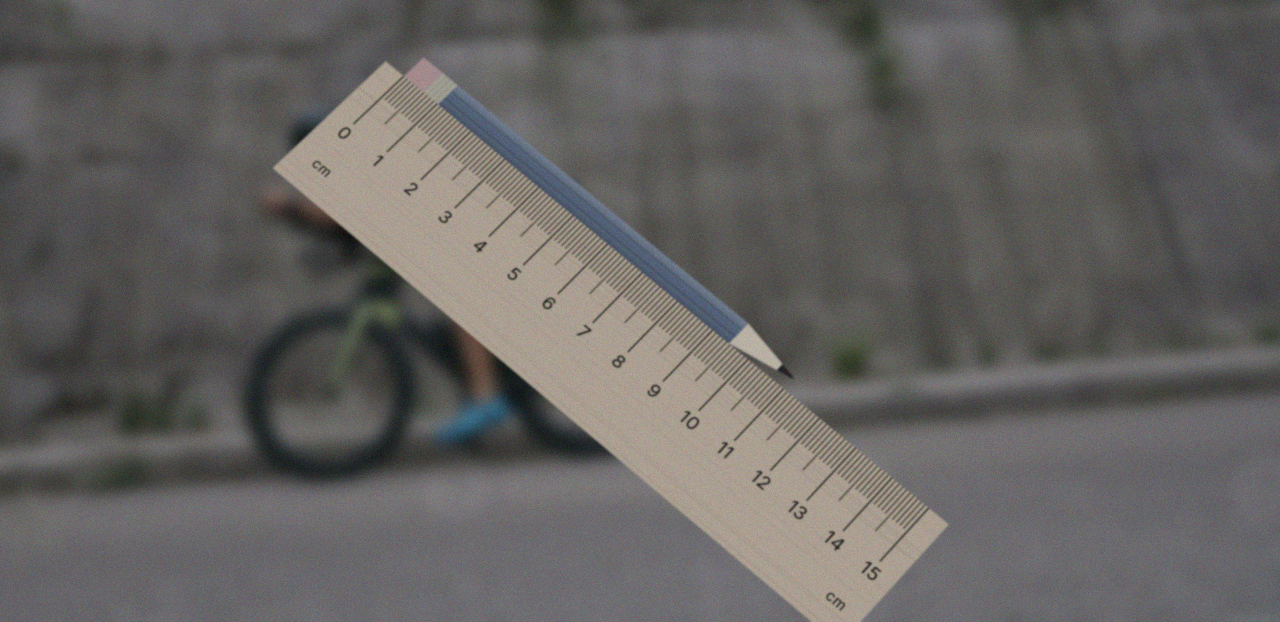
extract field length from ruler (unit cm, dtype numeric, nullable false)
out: 11 cm
